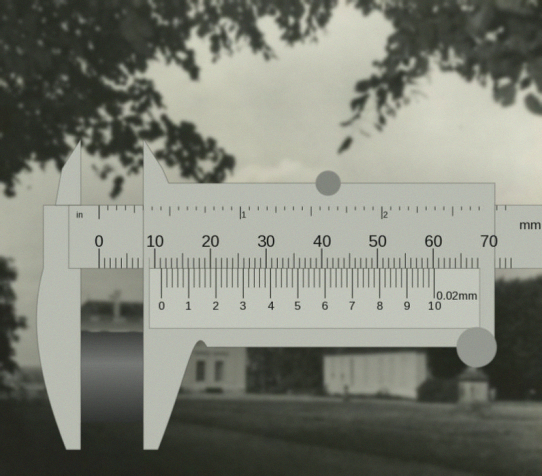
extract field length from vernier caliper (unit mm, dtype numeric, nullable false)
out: 11.2 mm
